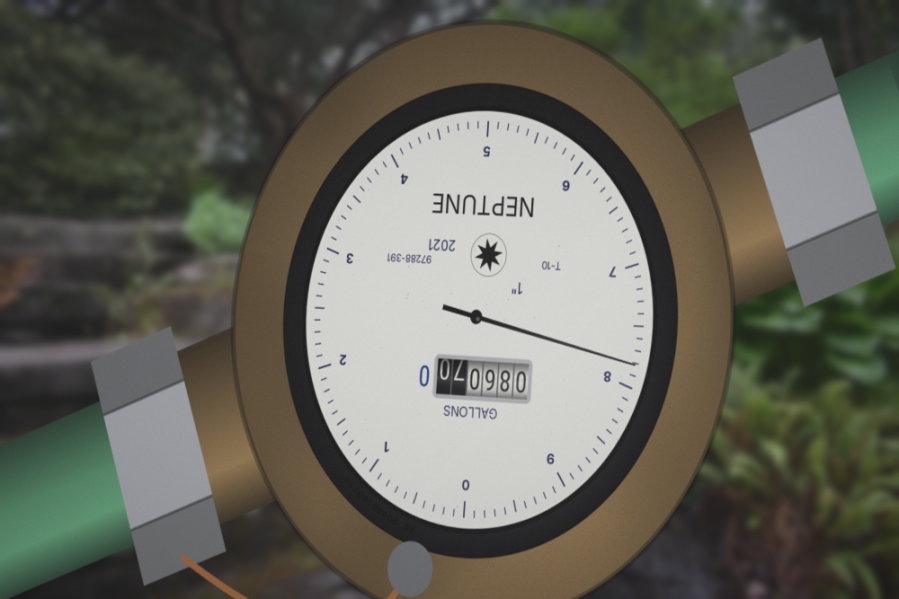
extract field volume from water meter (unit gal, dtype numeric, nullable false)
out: 860697.8 gal
